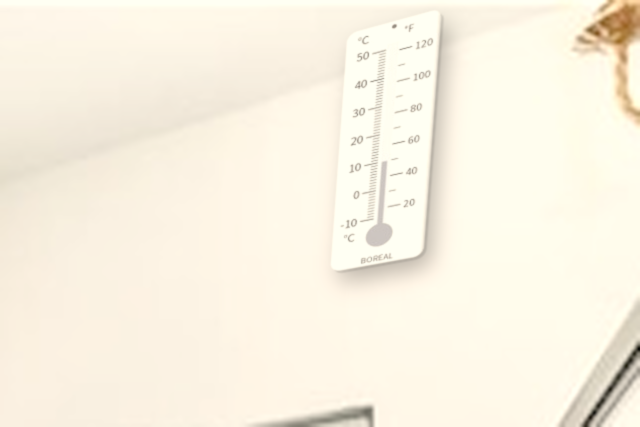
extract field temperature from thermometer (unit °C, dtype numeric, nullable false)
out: 10 °C
